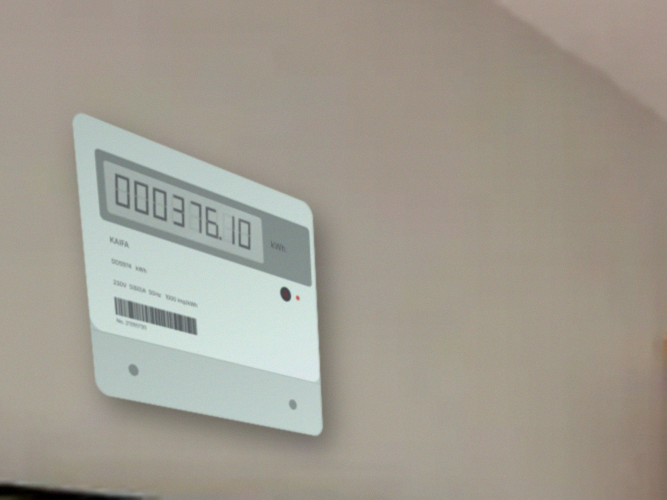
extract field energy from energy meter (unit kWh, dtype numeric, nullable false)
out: 376.10 kWh
